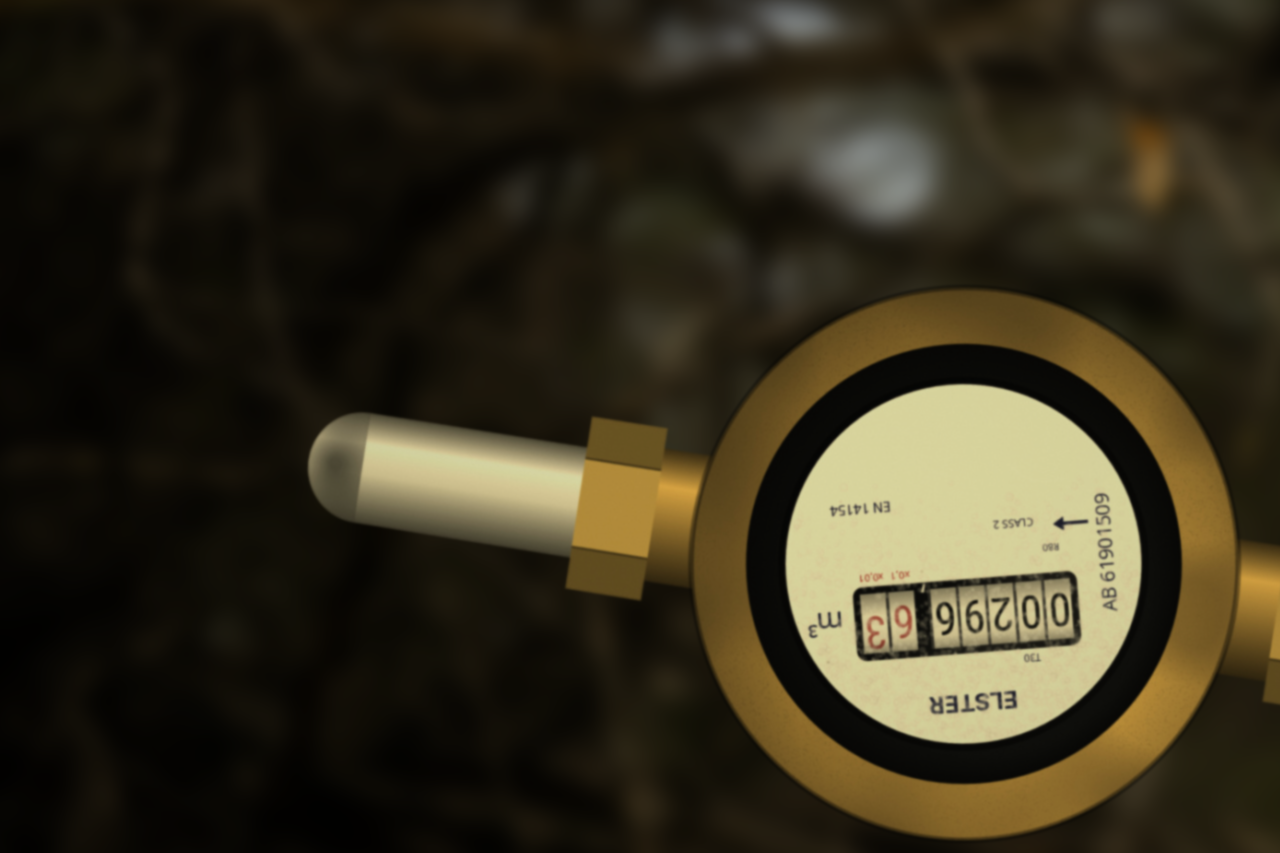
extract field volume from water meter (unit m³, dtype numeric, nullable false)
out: 296.63 m³
